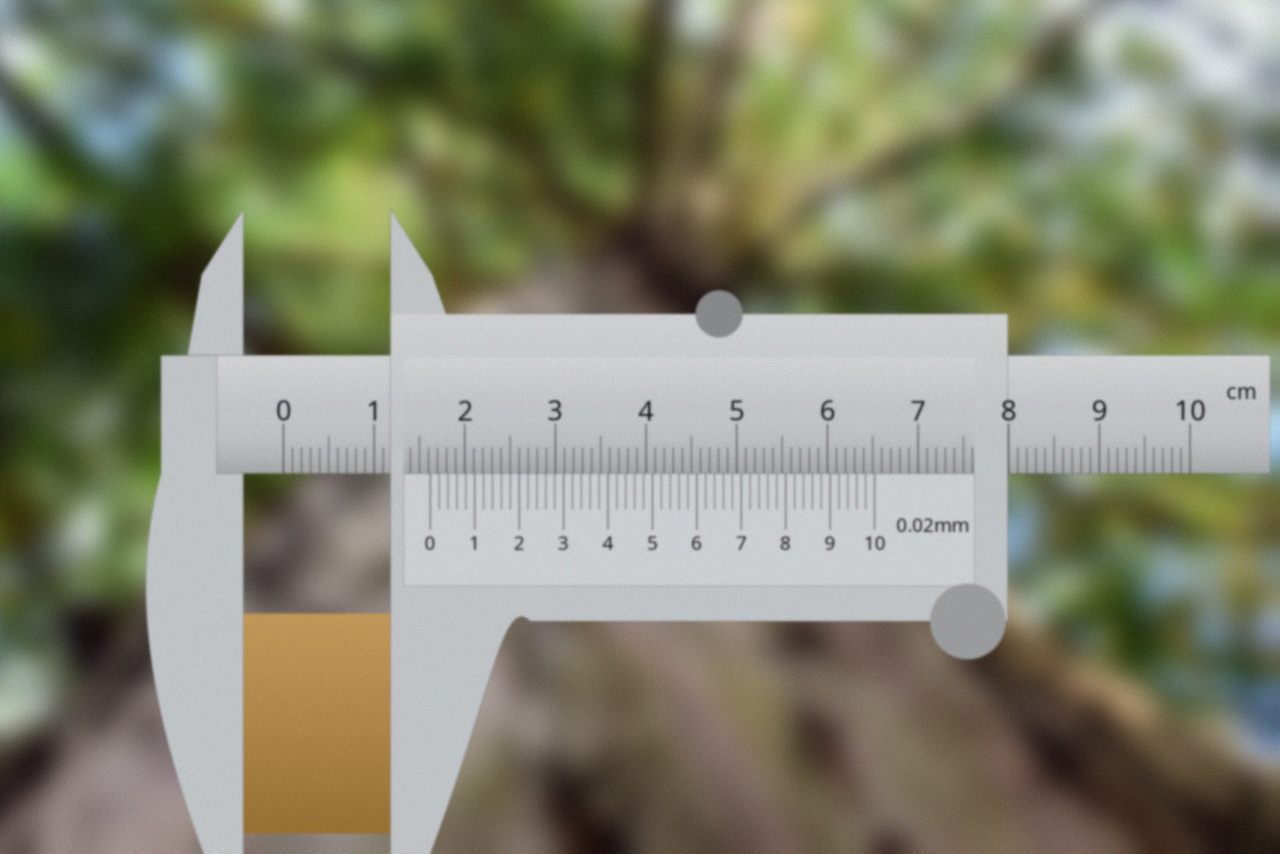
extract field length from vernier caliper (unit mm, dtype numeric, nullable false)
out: 16.2 mm
